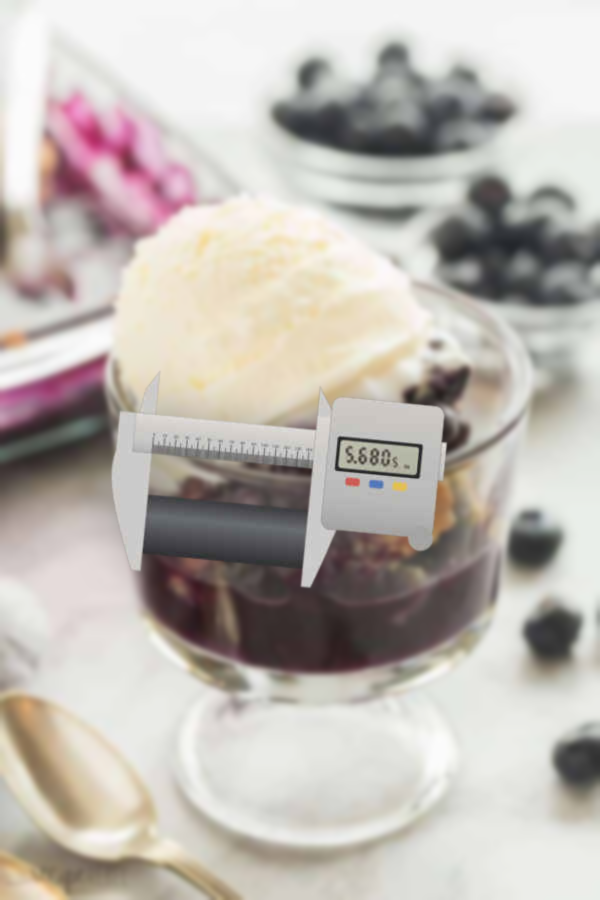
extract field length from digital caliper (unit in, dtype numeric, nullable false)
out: 5.6805 in
